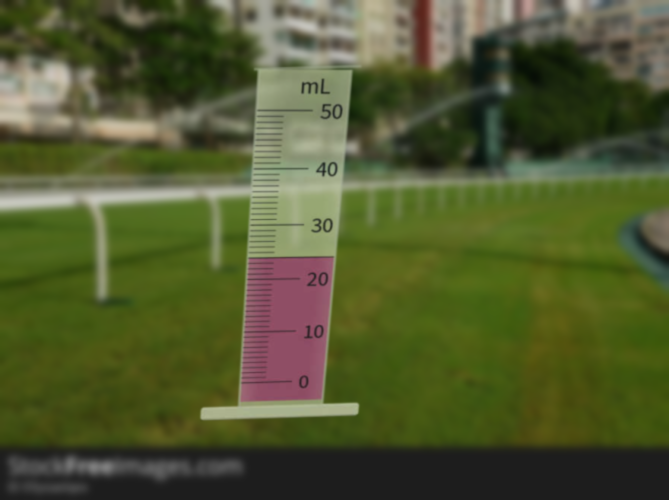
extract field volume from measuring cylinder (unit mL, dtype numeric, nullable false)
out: 24 mL
